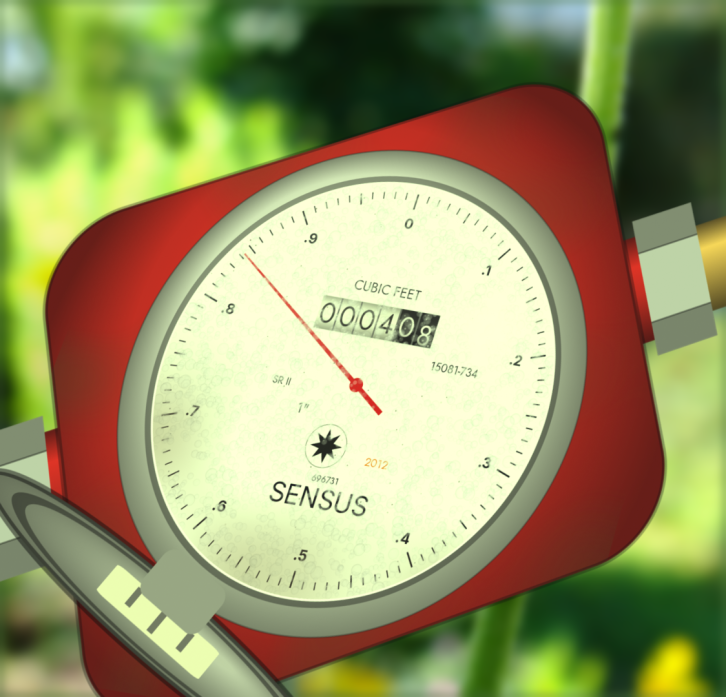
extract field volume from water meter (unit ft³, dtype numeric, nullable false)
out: 407.84 ft³
